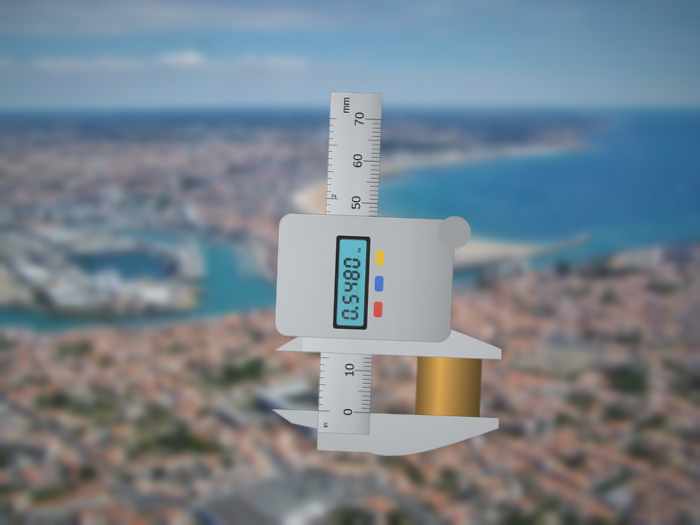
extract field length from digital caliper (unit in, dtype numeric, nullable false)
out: 0.5480 in
